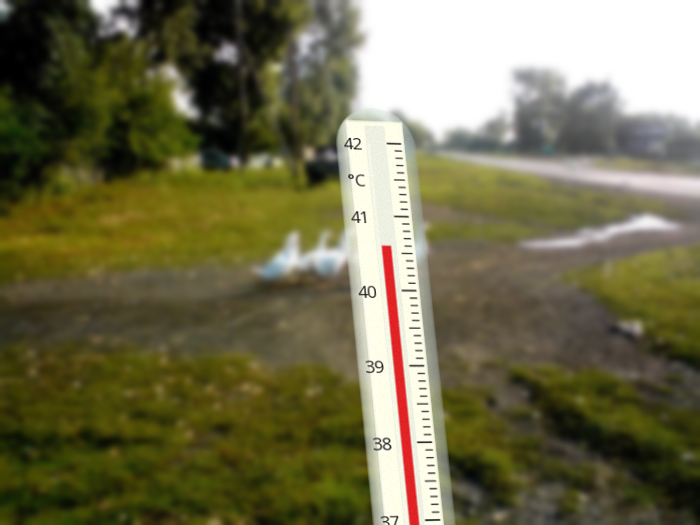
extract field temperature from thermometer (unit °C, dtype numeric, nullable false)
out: 40.6 °C
